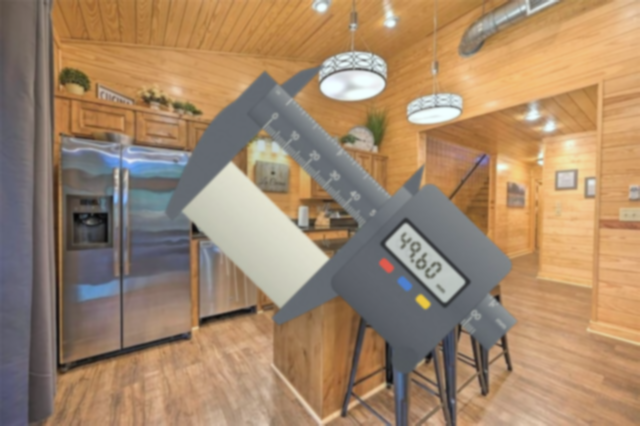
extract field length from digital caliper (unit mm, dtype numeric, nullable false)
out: 49.60 mm
